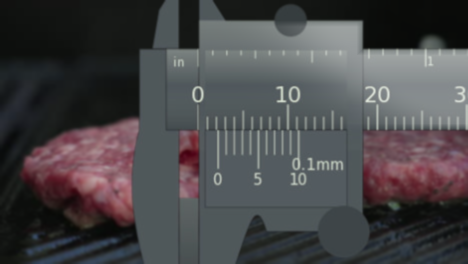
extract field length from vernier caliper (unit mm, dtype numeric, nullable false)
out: 2.2 mm
